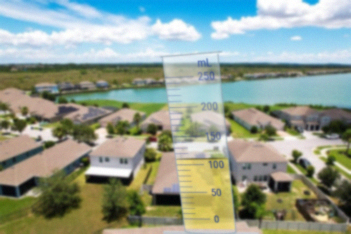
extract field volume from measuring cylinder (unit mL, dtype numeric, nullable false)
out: 110 mL
